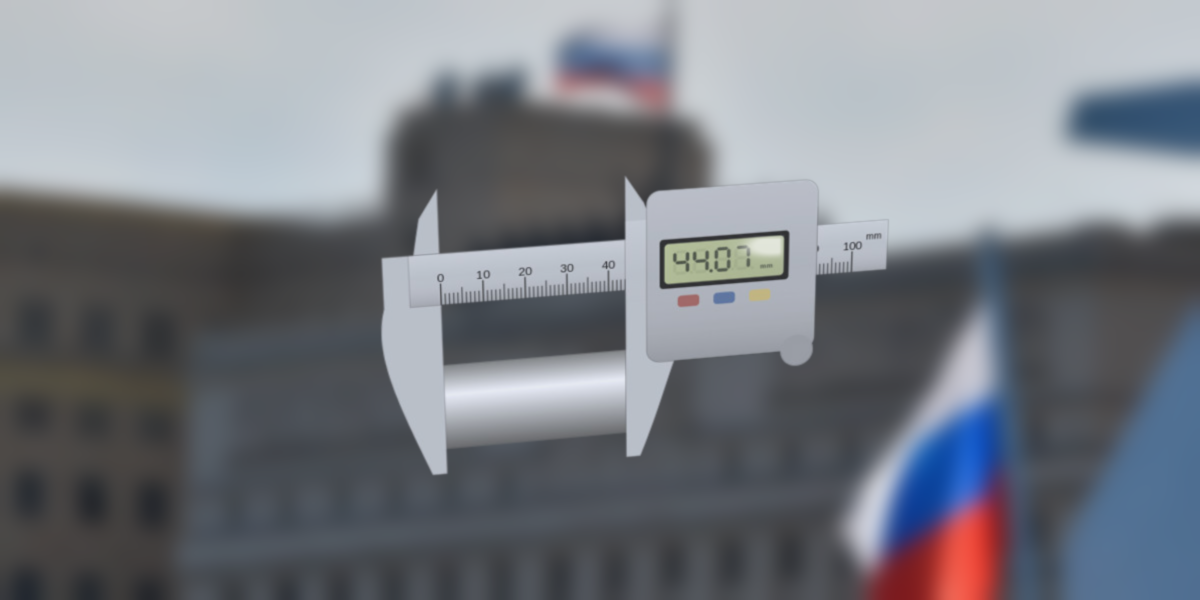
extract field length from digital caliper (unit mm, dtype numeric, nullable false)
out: 44.07 mm
